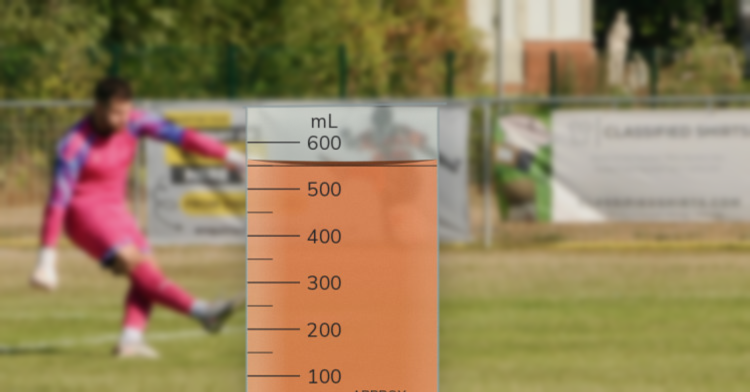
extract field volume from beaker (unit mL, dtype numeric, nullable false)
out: 550 mL
